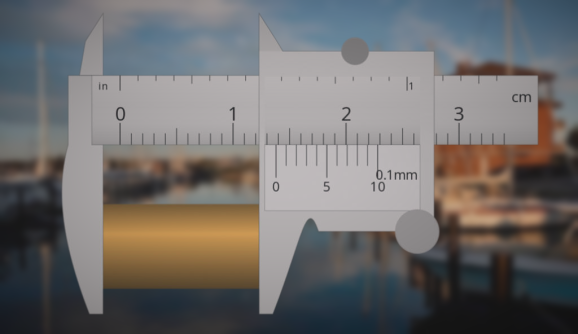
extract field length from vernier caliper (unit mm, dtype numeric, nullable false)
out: 13.8 mm
